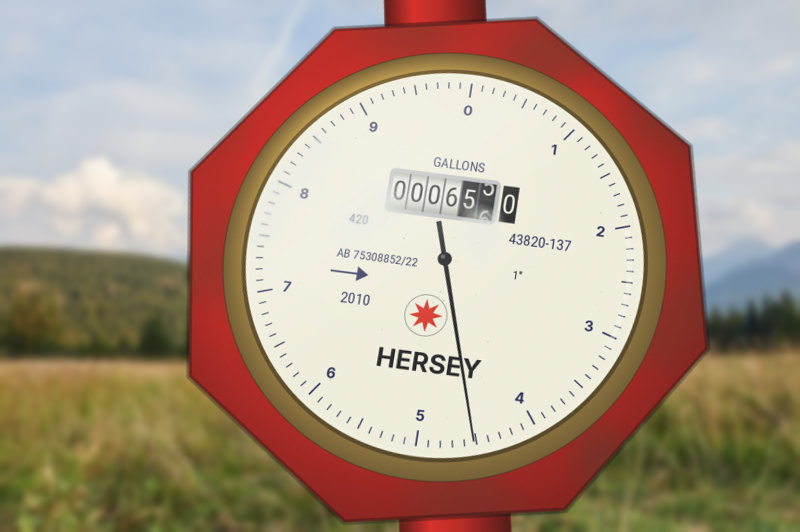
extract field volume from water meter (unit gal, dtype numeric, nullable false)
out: 6554.5 gal
